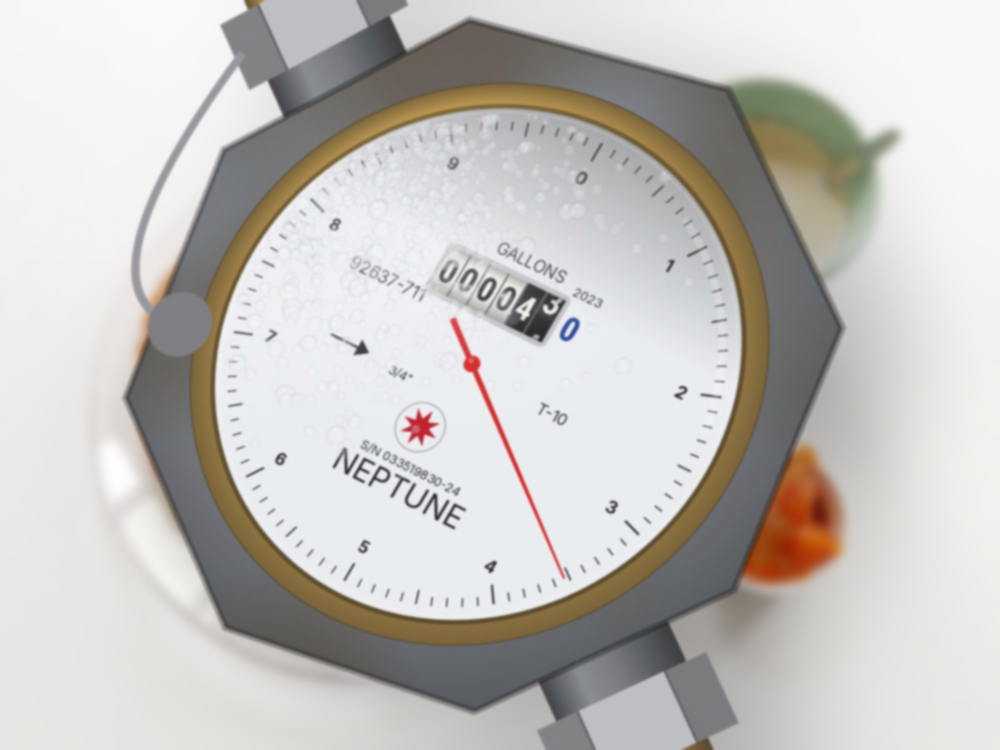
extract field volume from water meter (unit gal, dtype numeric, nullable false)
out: 433.5 gal
